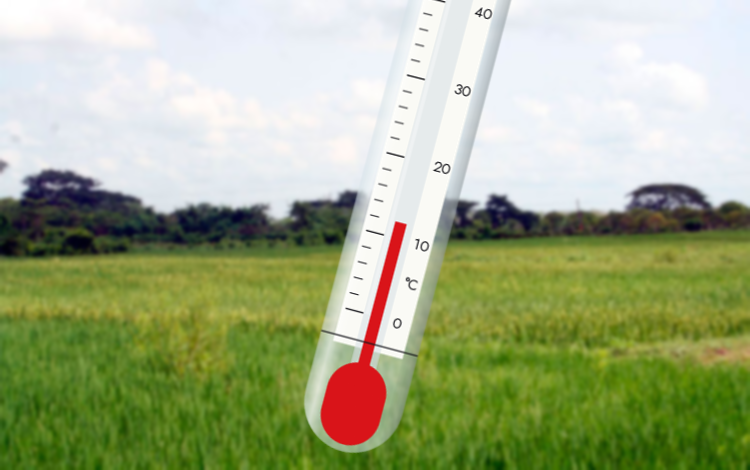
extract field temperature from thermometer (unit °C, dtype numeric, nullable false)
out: 12 °C
